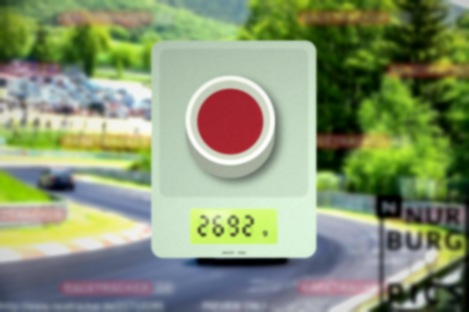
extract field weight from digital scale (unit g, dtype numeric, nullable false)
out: 2692 g
